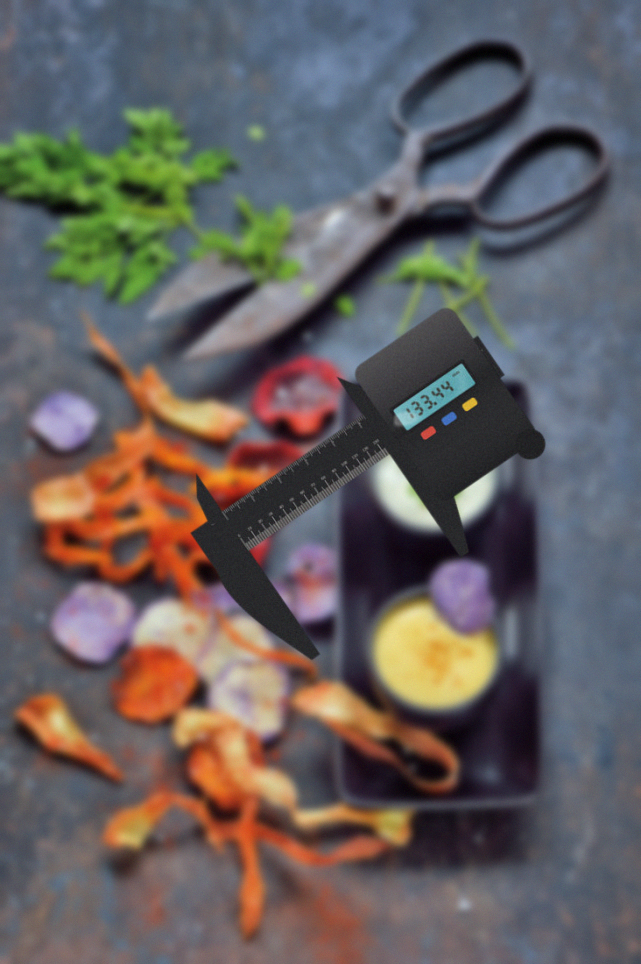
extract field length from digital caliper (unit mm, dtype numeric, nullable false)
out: 133.44 mm
